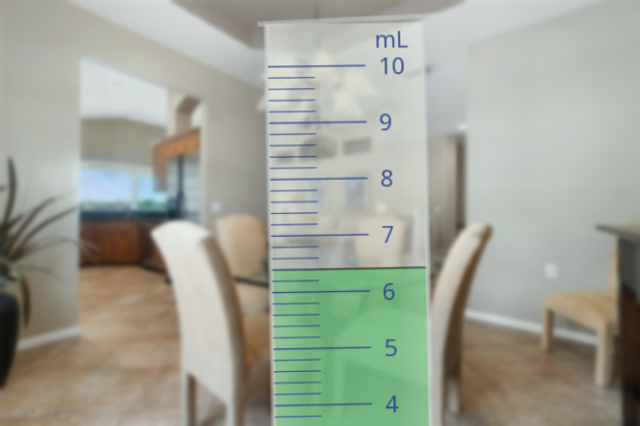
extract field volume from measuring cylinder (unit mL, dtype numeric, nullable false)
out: 6.4 mL
